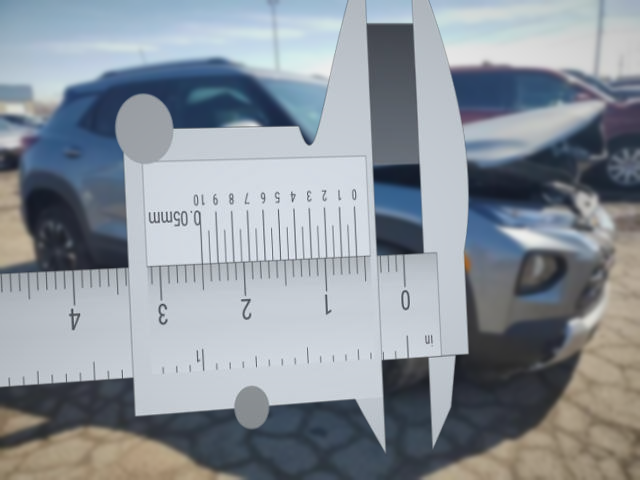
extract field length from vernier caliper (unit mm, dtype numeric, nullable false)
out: 6.0 mm
